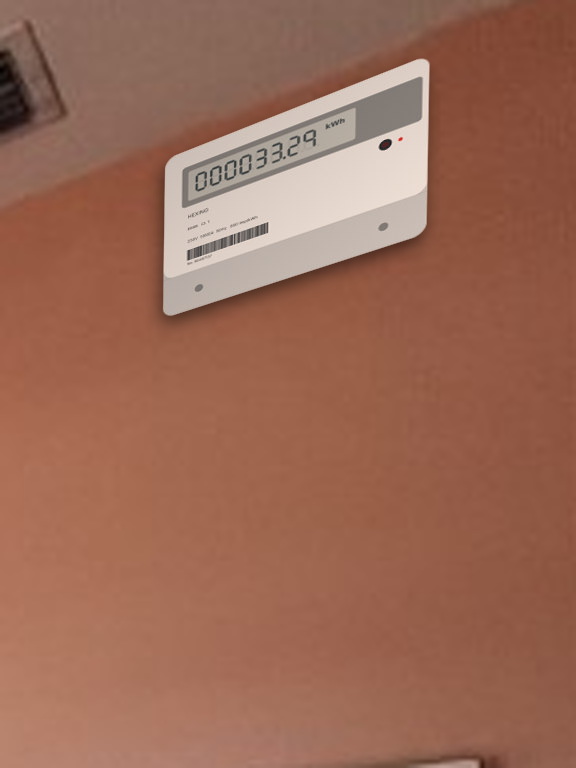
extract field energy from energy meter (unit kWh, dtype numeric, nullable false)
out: 33.29 kWh
